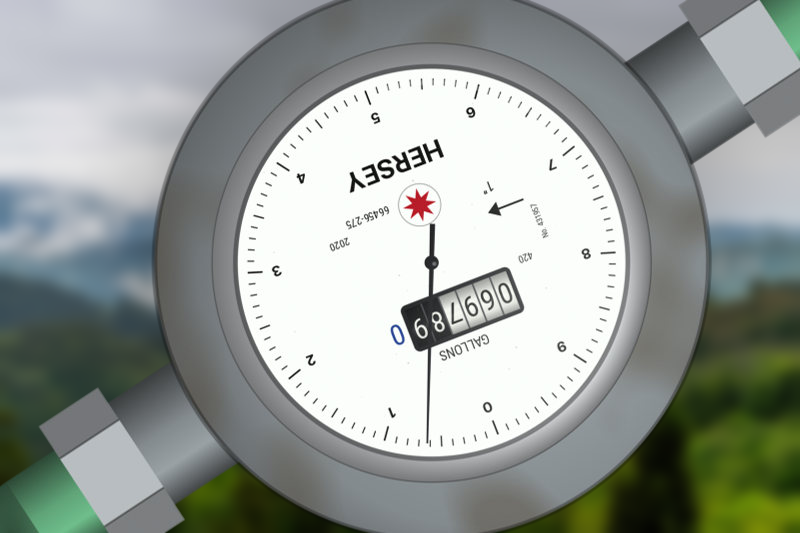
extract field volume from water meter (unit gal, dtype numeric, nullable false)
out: 697890.6 gal
